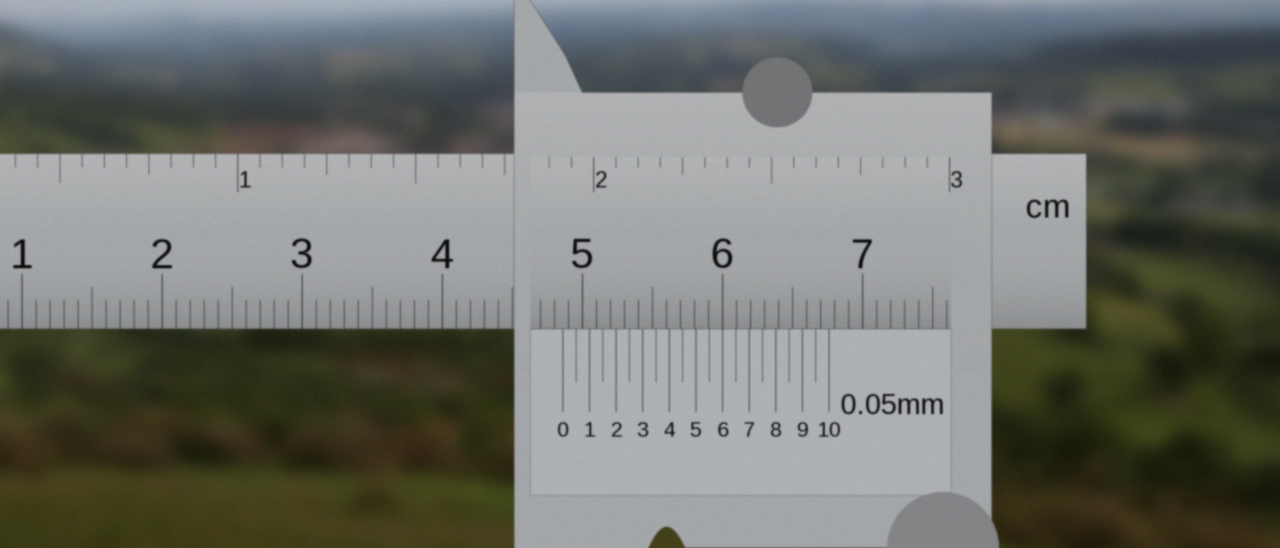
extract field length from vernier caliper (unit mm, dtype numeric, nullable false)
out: 48.6 mm
